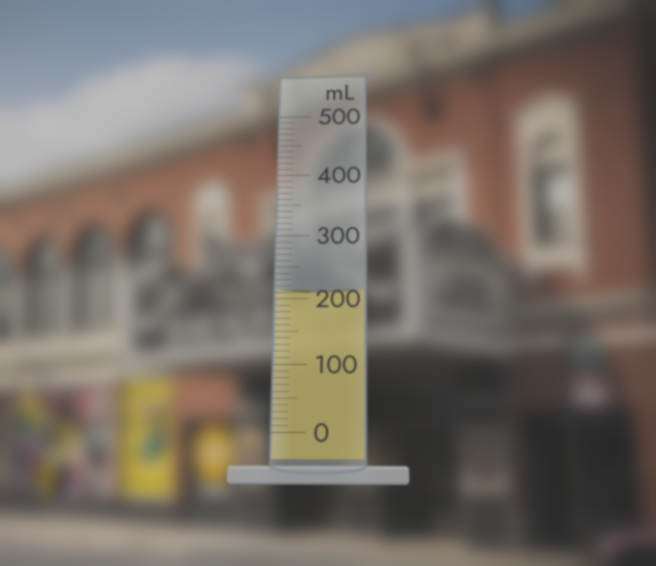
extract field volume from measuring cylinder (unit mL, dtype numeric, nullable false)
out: 210 mL
